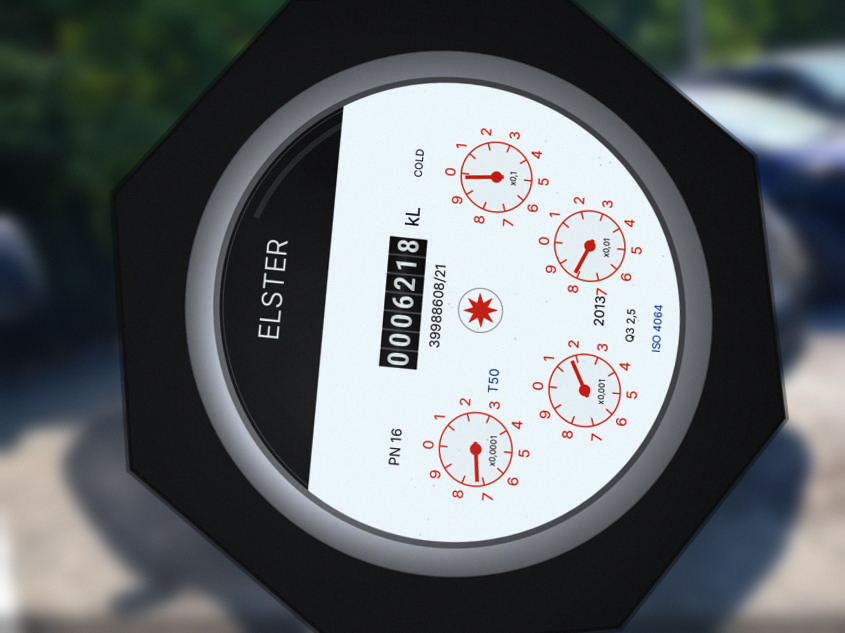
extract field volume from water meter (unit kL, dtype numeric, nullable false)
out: 6217.9817 kL
